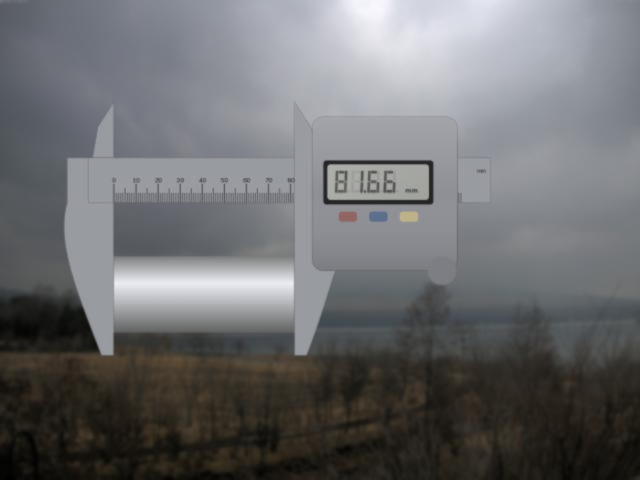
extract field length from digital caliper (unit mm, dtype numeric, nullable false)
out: 81.66 mm
